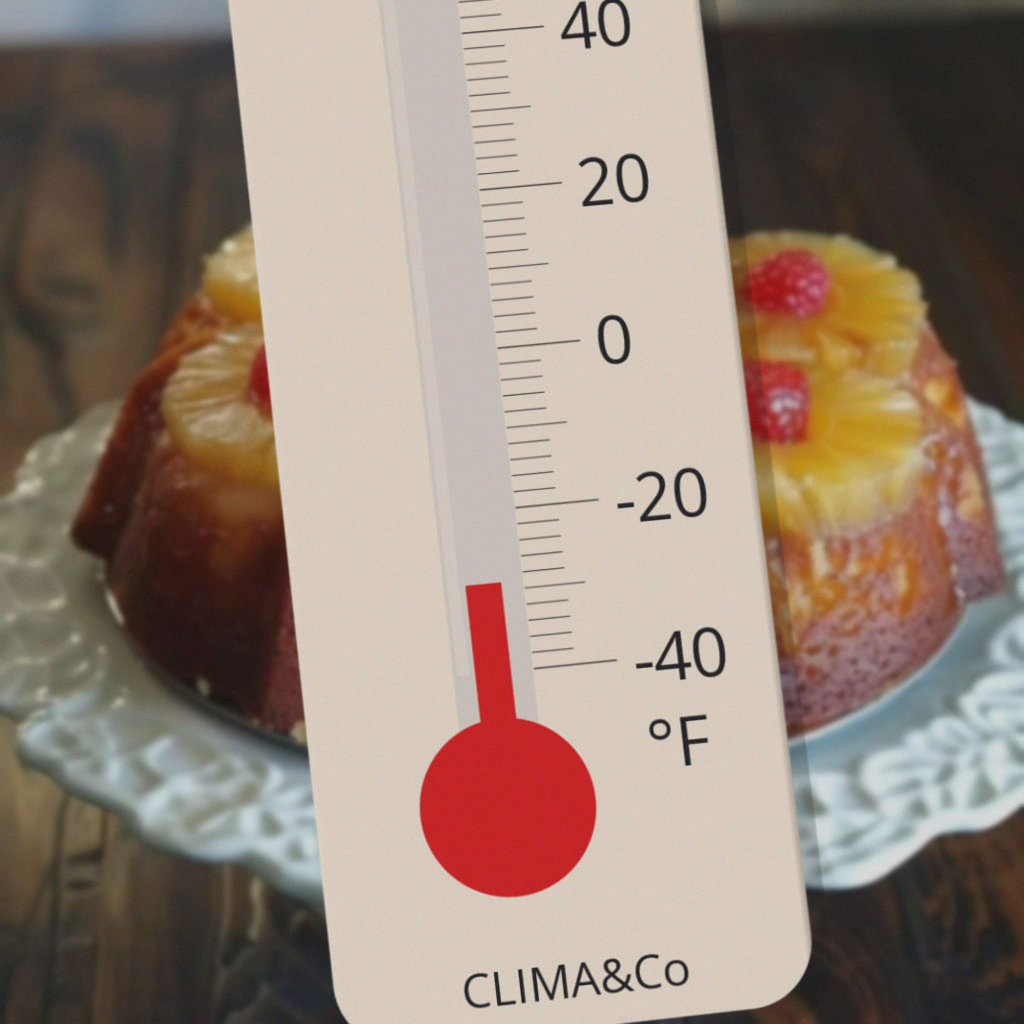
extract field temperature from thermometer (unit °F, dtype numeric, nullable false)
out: -29 °F
